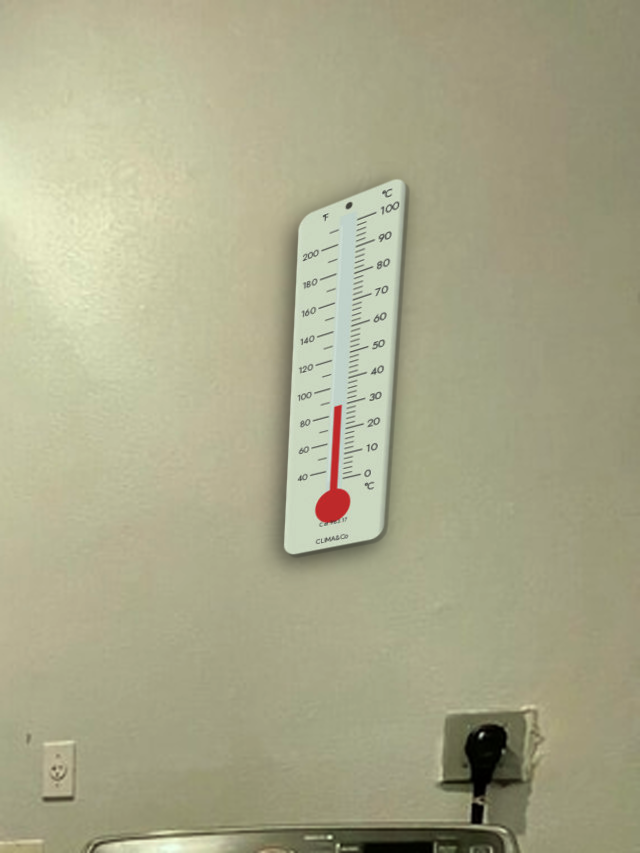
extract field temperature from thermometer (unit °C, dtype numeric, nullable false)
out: 30 °C
